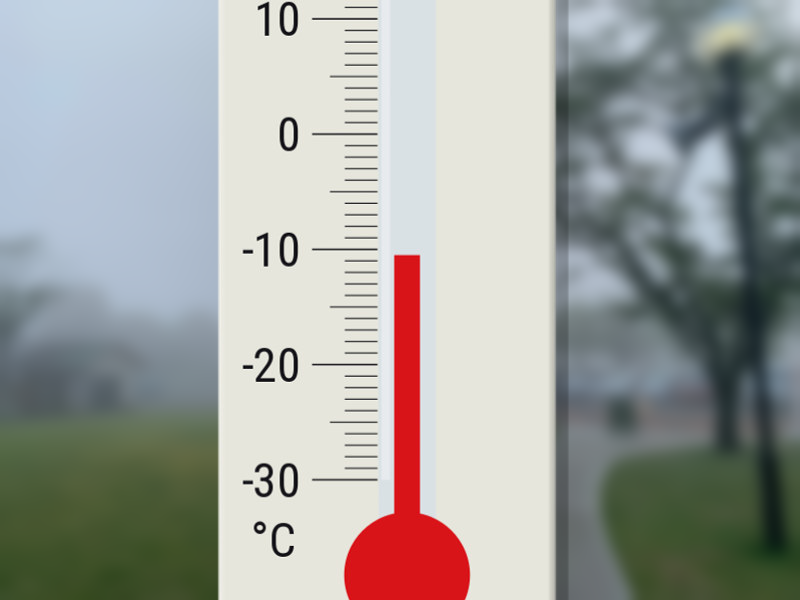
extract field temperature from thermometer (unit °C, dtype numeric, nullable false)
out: -10.5 °C
